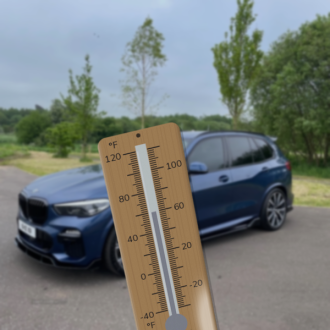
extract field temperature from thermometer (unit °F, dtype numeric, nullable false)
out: 60 °F
